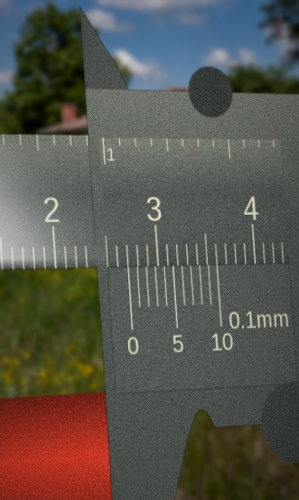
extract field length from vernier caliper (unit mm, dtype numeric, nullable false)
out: 27.0 mm
